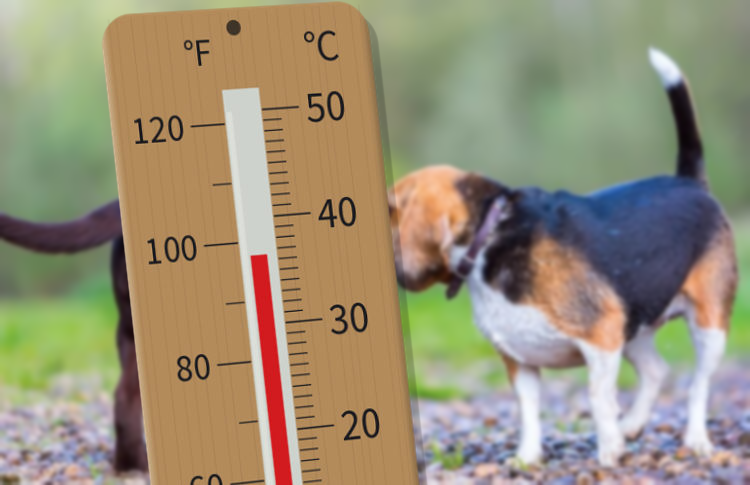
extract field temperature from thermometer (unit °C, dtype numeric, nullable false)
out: 36.5 °C
